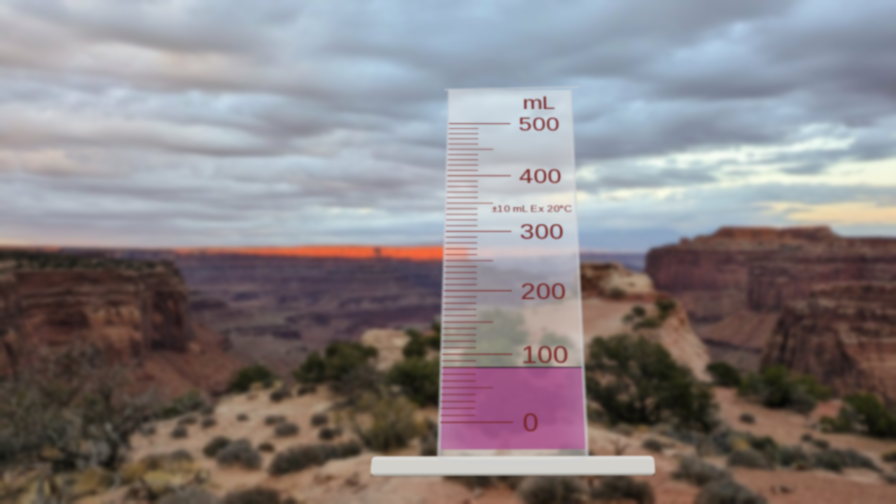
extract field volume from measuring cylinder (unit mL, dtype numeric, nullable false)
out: 80 mL
